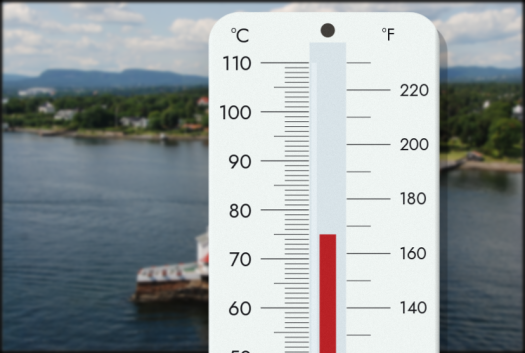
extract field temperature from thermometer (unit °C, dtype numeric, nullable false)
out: 75 °C
